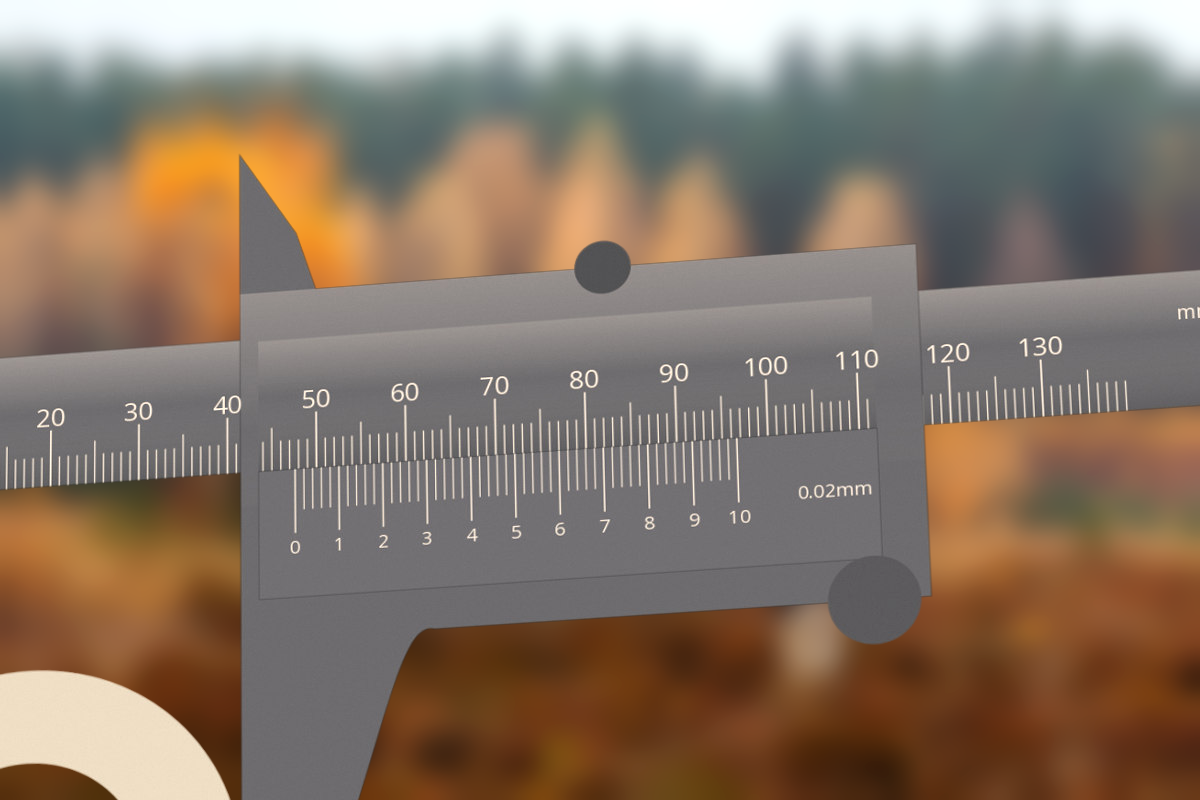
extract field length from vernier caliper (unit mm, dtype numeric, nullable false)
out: 47.6 mm
